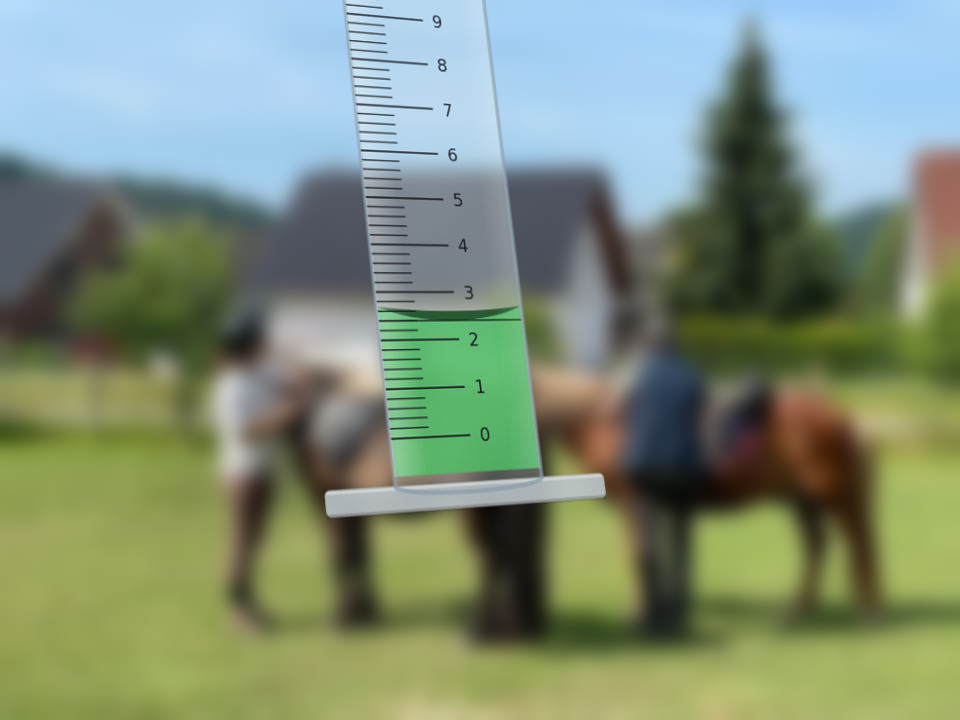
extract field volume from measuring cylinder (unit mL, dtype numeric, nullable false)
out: 2.4 mL
